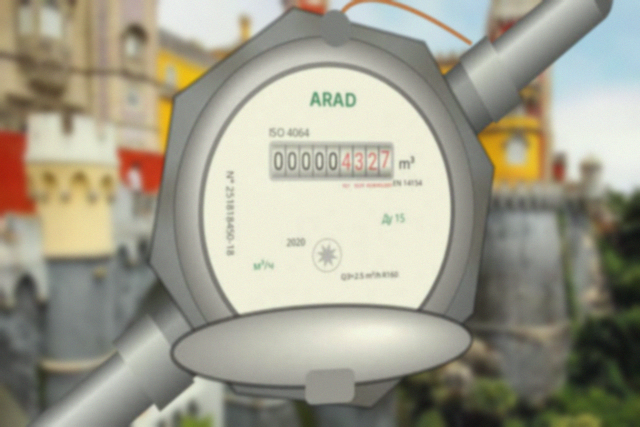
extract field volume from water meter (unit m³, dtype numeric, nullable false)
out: 0.4327 m³
